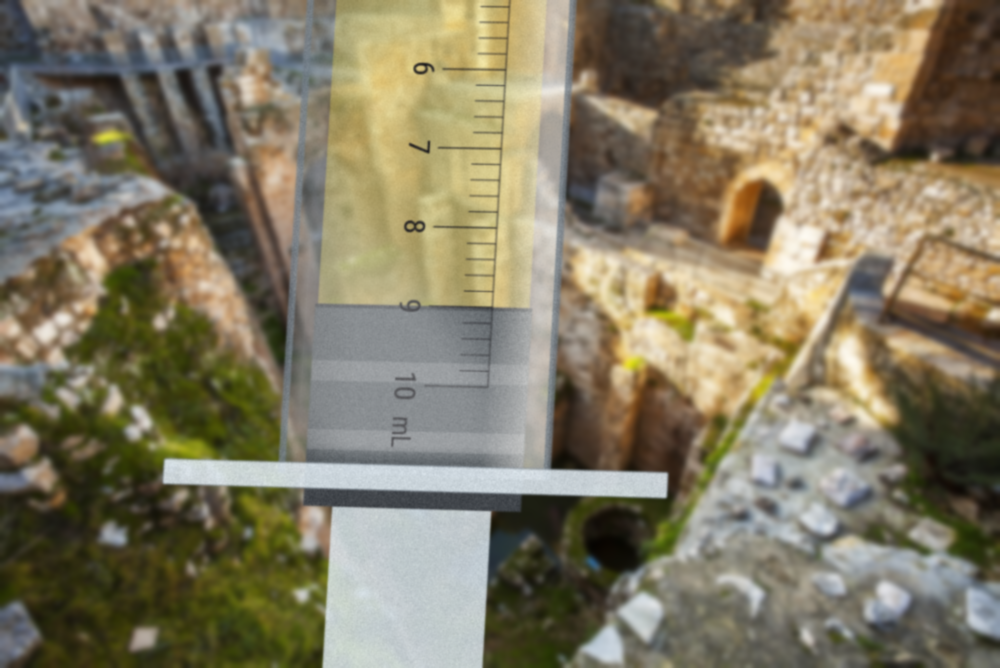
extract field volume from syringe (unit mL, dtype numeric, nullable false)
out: 9 mL
